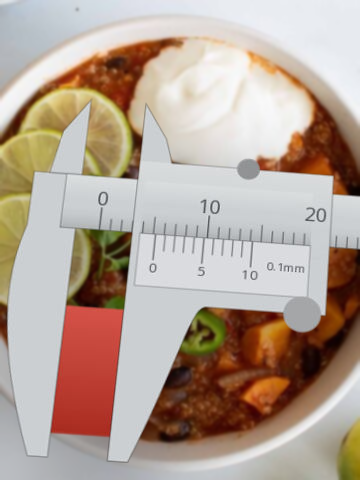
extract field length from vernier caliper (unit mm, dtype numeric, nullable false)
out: 5.2 mm
